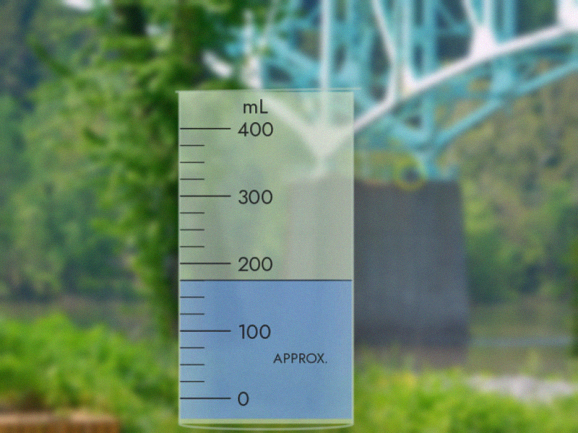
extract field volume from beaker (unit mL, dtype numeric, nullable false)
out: 175 mL
